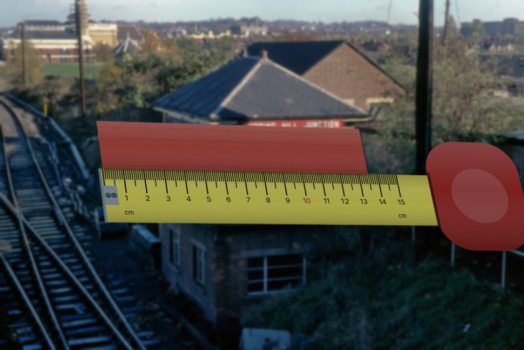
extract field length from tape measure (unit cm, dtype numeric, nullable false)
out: 13.5 cm
